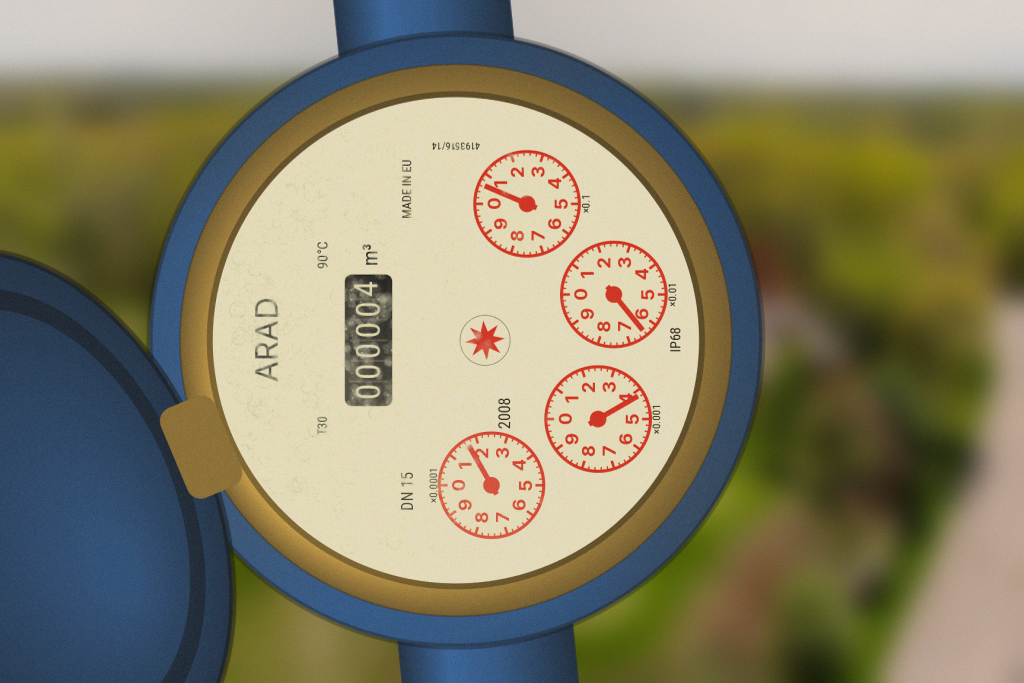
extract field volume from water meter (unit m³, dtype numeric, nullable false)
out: 4.0641 m³
